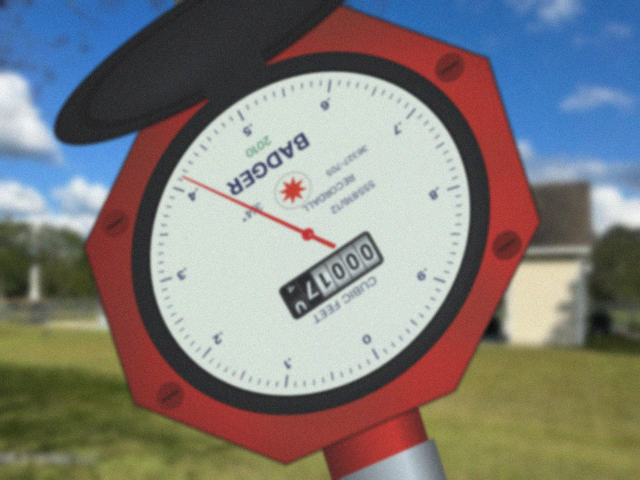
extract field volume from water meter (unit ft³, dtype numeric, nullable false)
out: 170.41 ft³
